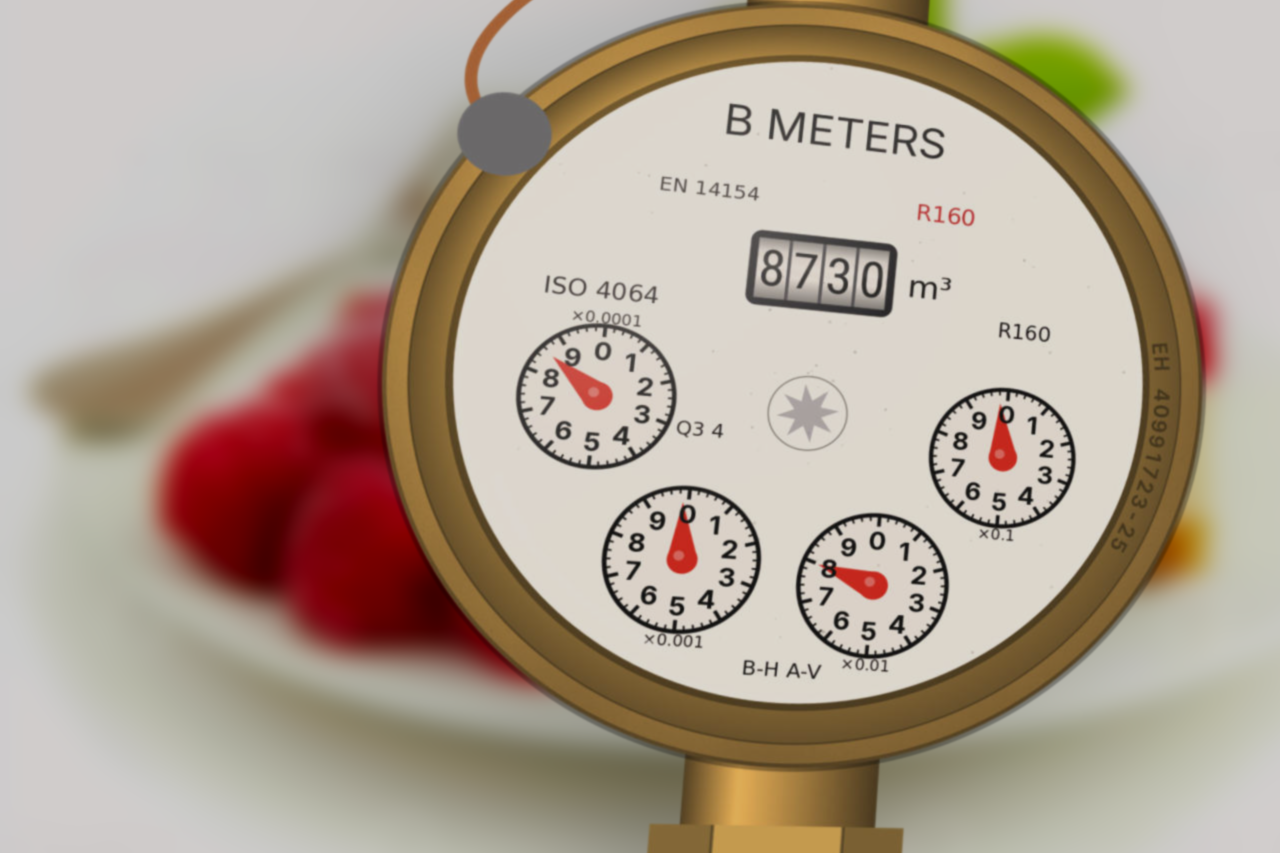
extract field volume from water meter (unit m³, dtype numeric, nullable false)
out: 8729.9798 m³
